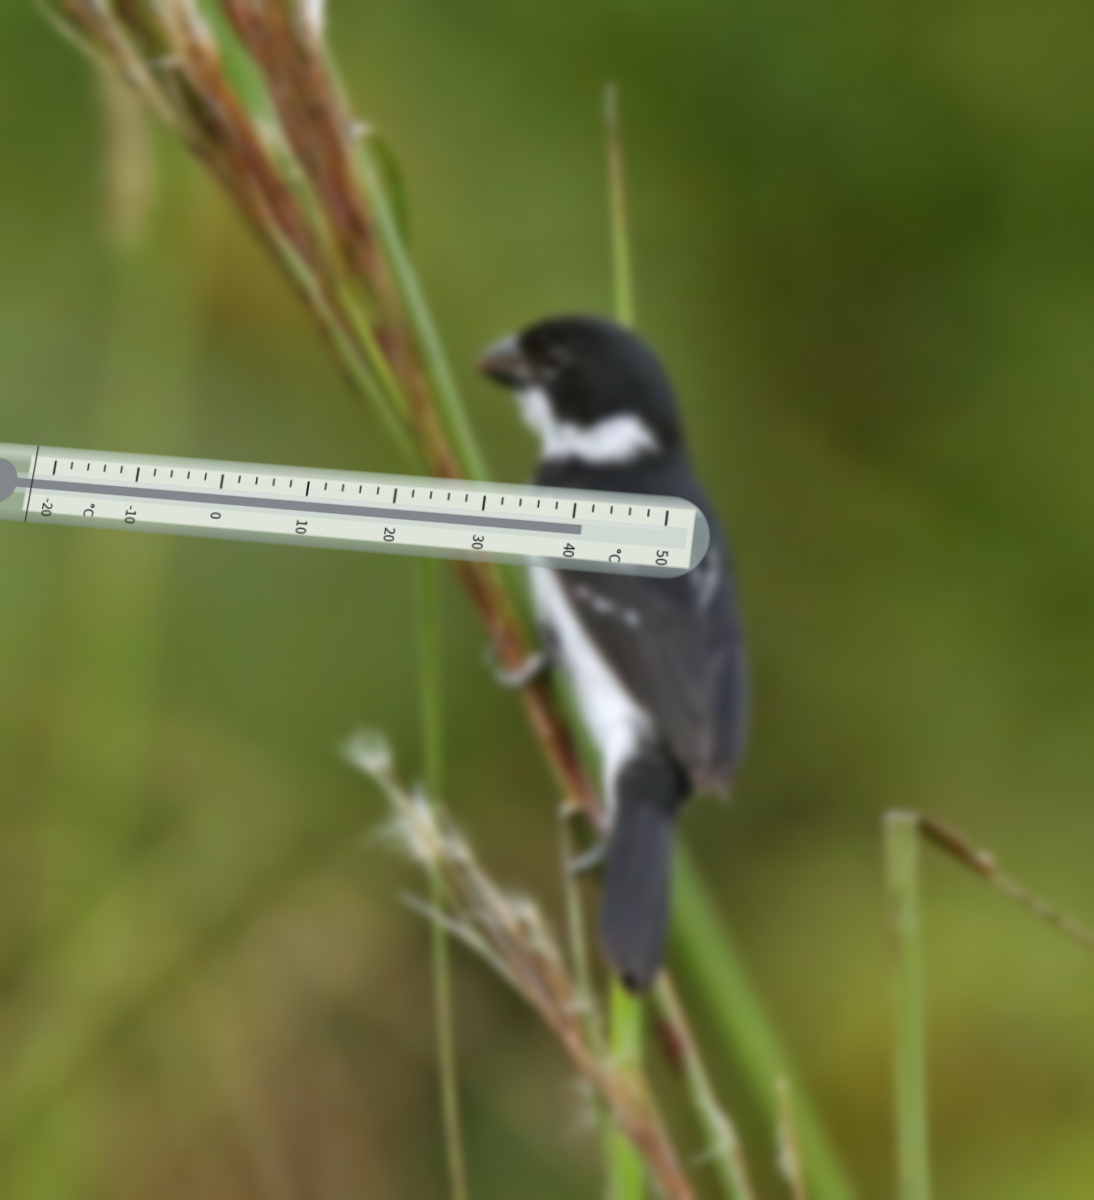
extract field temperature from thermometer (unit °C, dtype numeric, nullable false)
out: 41 °C
